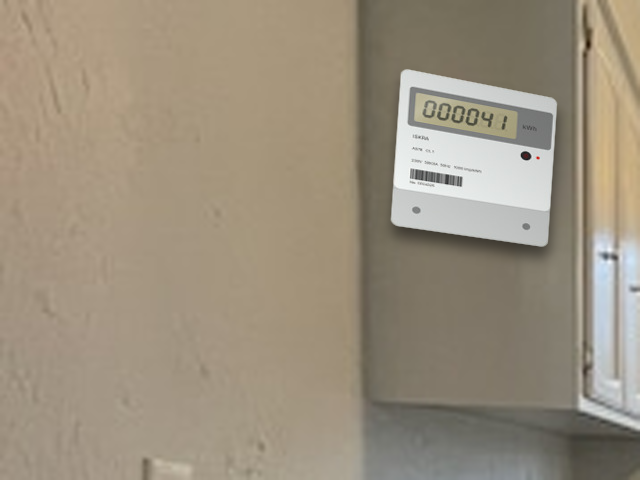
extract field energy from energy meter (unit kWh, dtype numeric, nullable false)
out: 41 kWh
